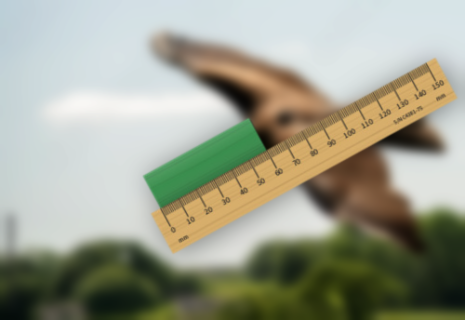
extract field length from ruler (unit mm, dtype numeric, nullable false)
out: 60 mm
